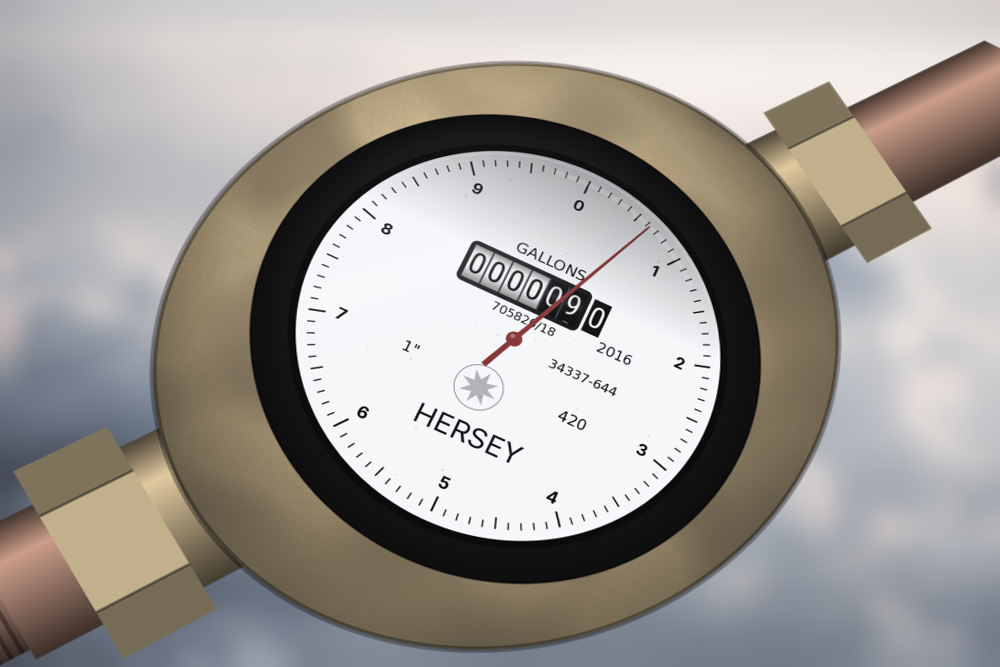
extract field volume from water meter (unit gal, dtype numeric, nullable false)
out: 90.6 gal
